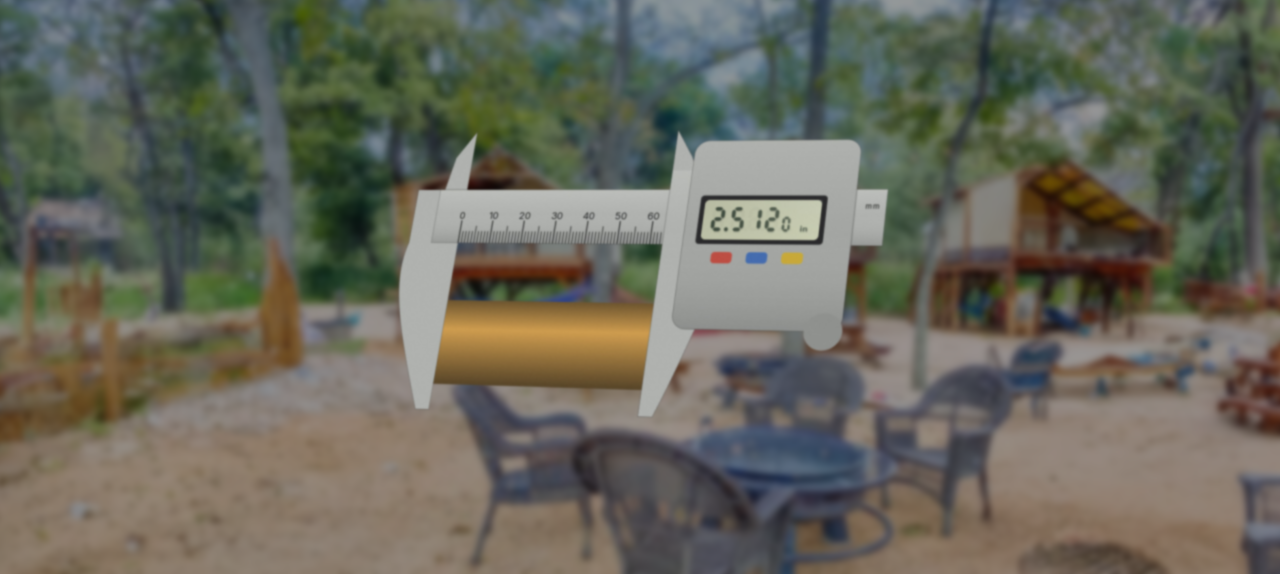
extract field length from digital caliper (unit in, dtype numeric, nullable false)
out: 2.5120 in
